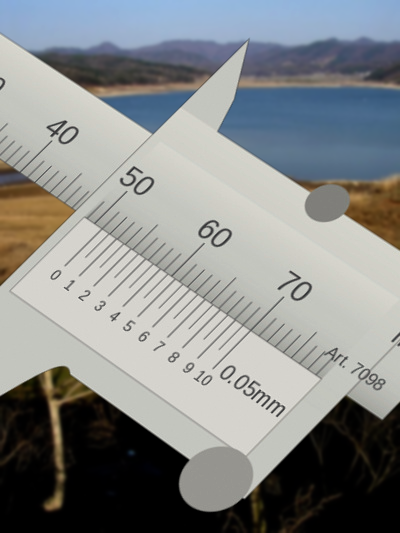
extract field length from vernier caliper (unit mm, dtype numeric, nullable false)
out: 51.0 mm
